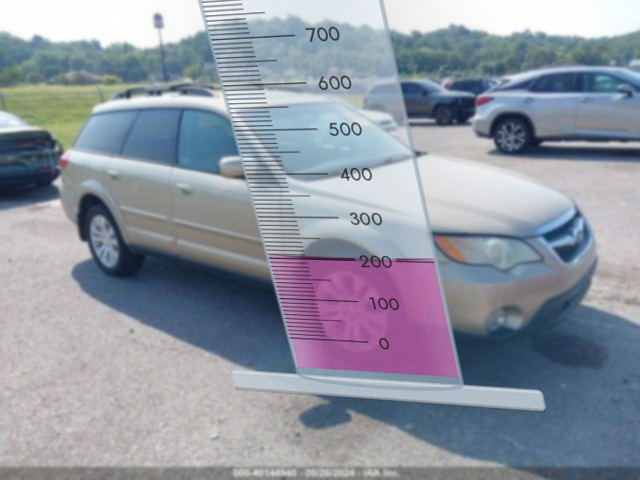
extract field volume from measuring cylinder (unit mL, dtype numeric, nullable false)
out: 200 mL
